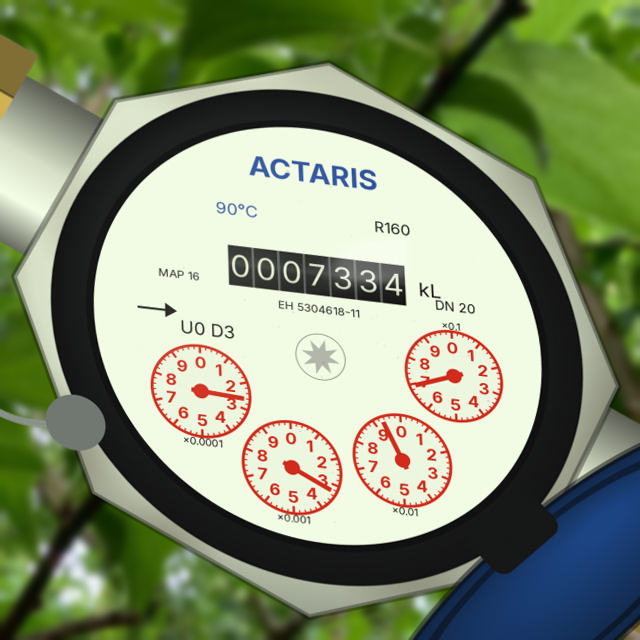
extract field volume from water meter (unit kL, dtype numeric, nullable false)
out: 7334.6932 kL
